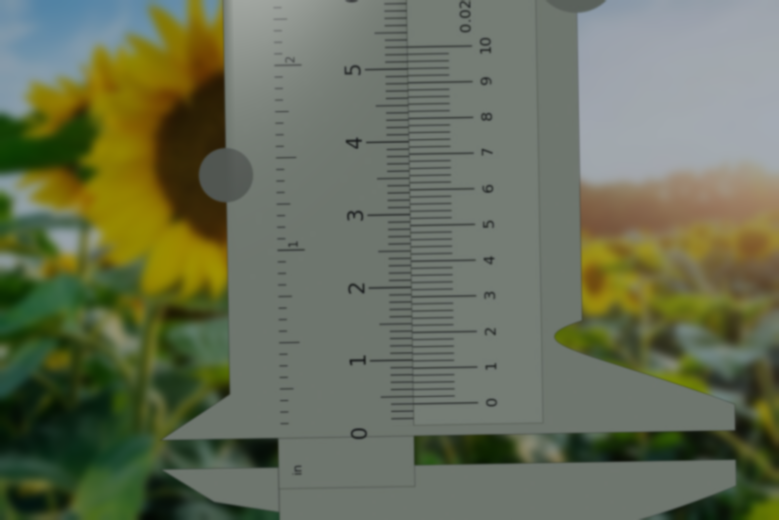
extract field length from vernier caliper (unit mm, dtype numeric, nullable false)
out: 4.0 mm
